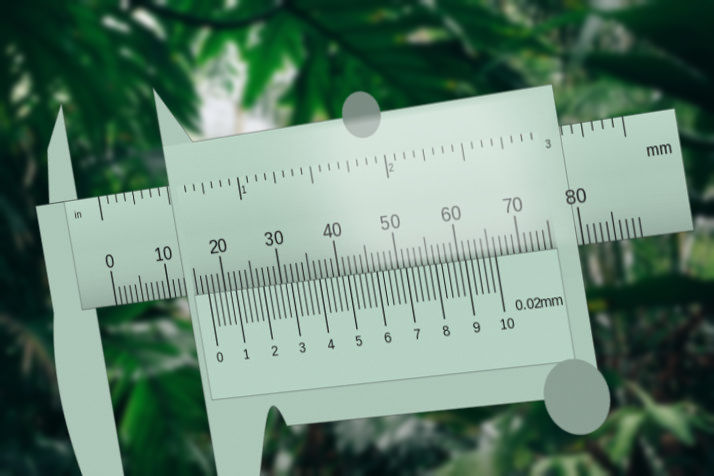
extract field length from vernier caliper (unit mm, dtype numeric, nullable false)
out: 17.0 mm
